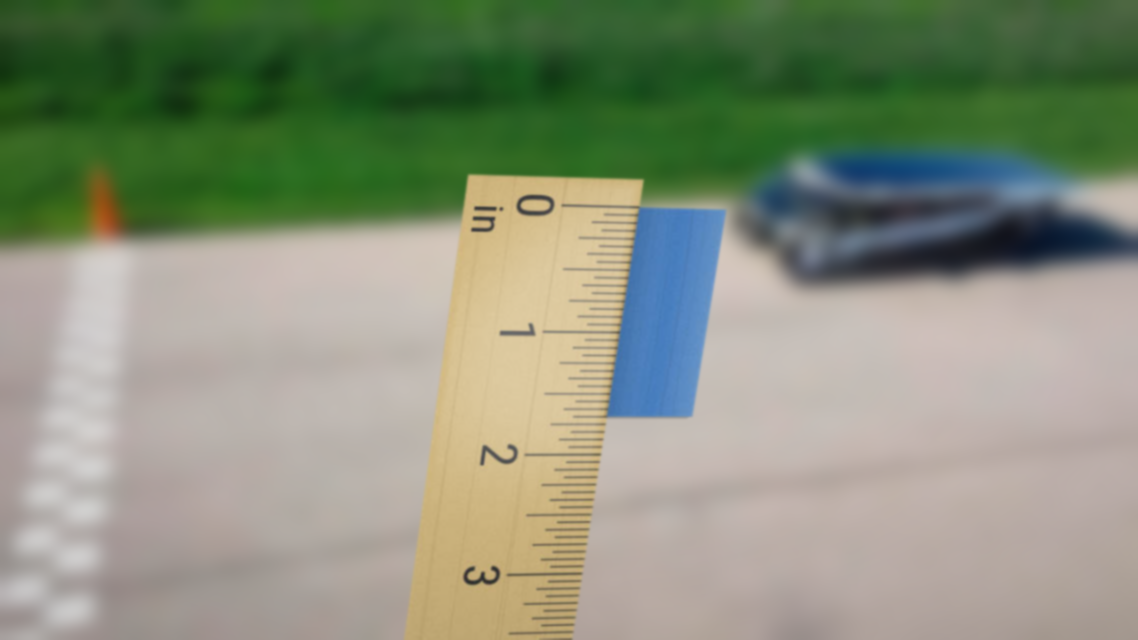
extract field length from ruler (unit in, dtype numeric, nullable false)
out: 1.6875 in
